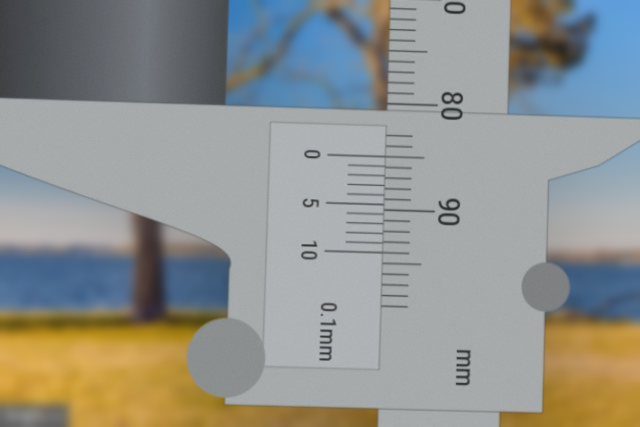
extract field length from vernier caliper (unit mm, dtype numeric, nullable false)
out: 85.0 mm
